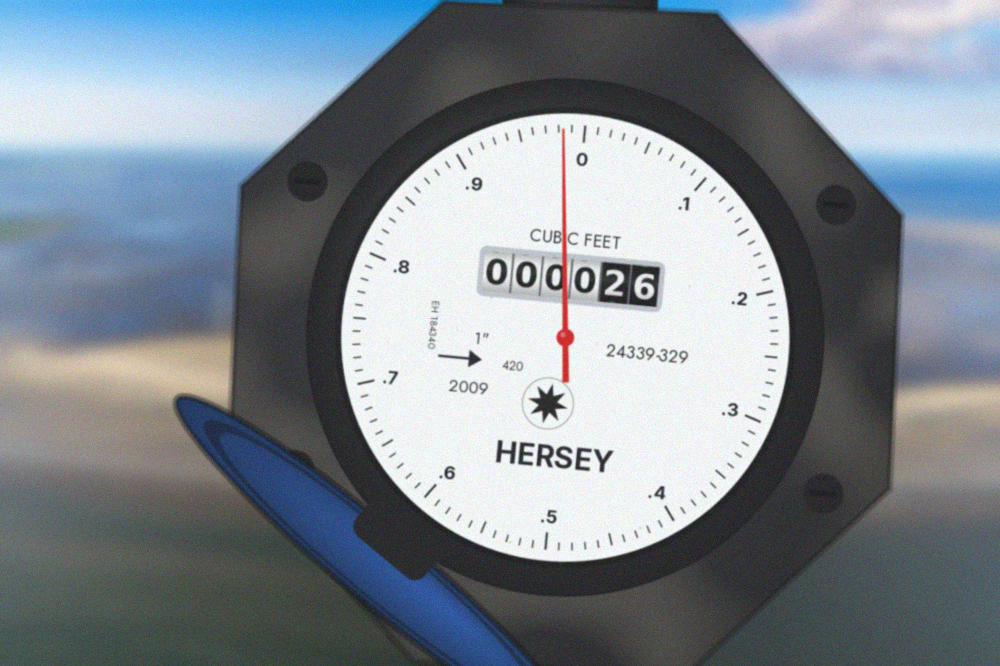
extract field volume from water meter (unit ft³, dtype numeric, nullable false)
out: 25.98 ft³
